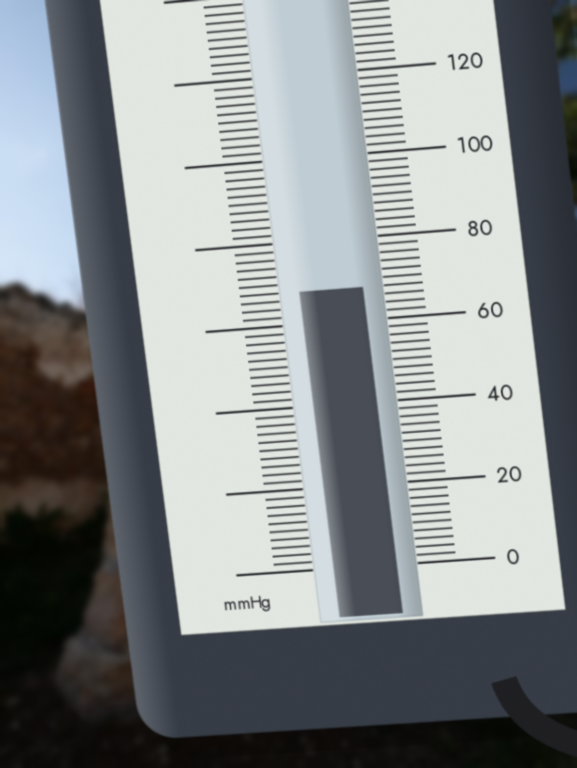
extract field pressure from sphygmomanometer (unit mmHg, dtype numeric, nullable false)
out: 68 mmHg
